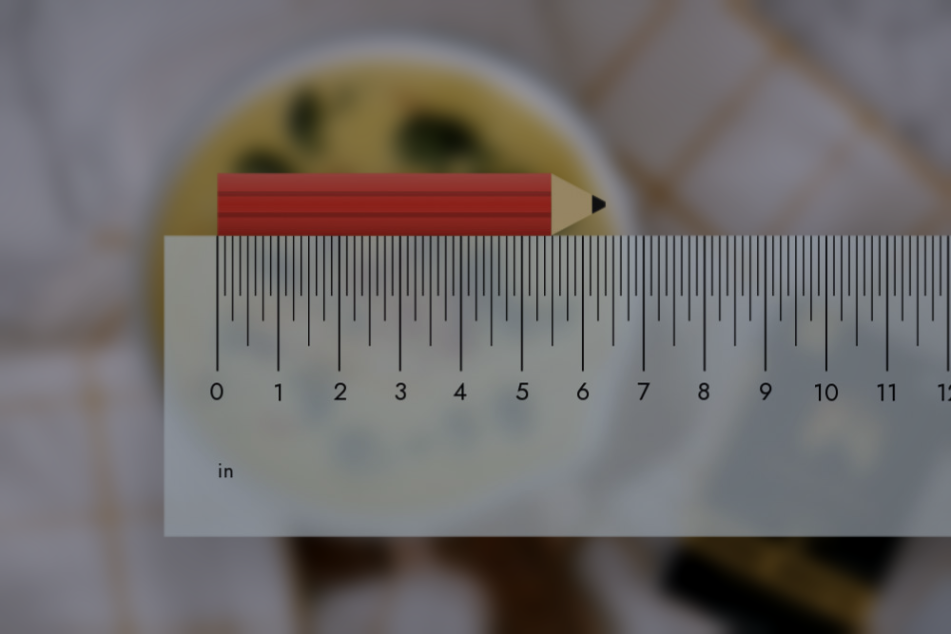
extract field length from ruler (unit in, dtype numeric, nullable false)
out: 6.375 in
